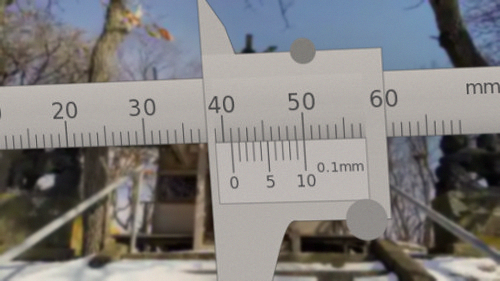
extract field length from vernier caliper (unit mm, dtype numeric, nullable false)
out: 41.0 mm
